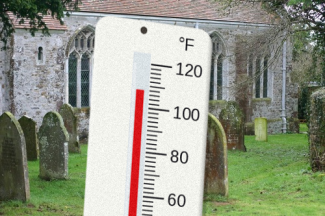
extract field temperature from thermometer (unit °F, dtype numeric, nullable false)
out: 108 °F
